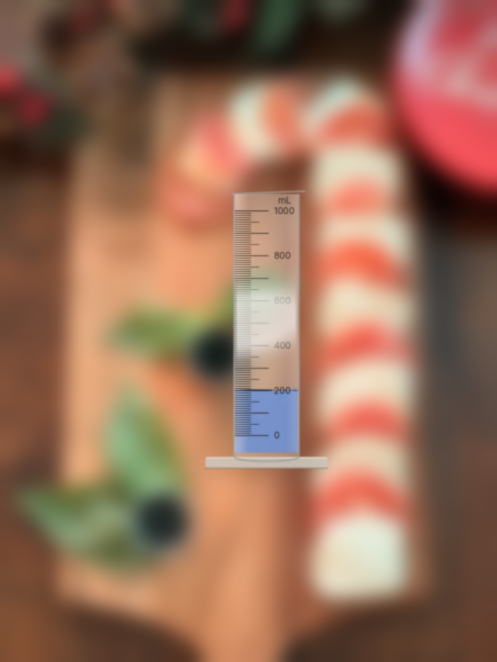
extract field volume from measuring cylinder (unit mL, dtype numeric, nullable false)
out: 200 mL
